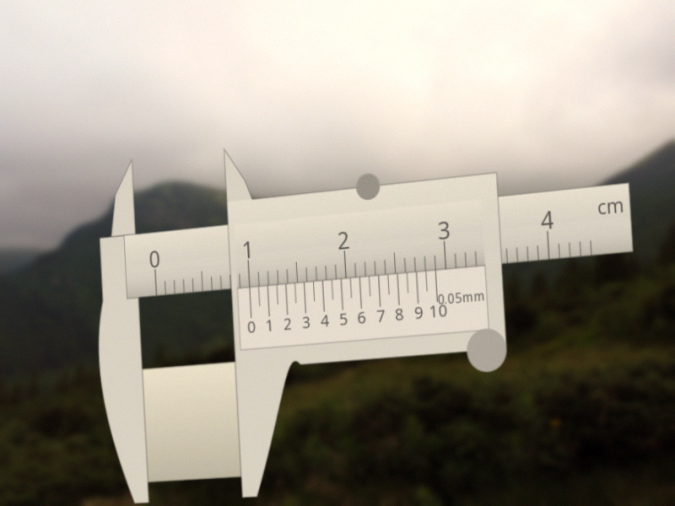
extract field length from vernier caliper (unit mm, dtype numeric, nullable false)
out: 10.0 mm
